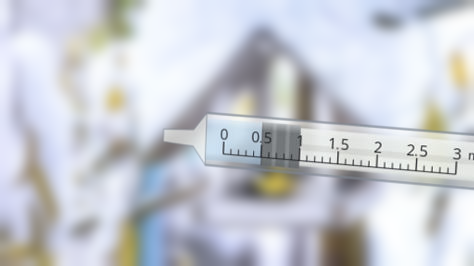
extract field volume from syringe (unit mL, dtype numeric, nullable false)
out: 0.5 mL
